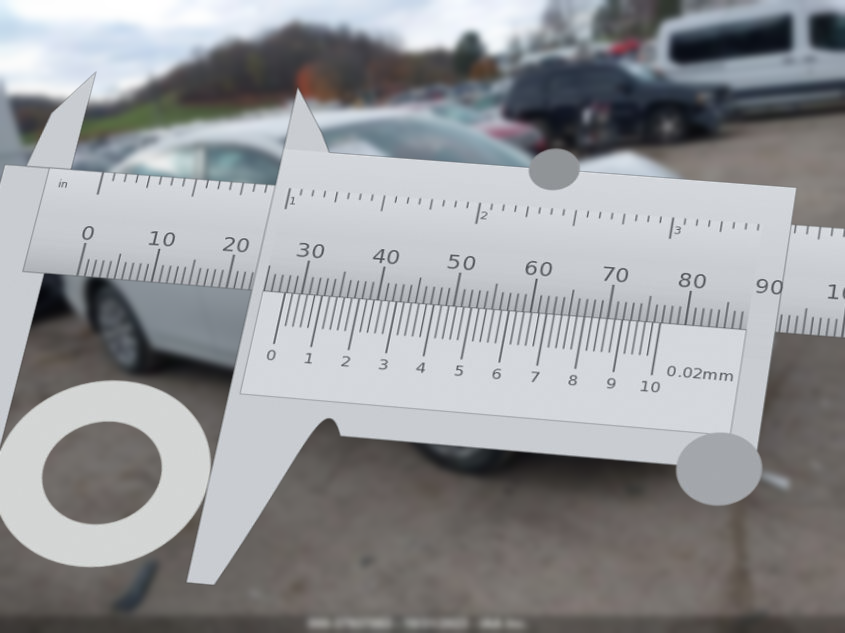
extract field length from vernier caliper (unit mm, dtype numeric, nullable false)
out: 27.8 mm
